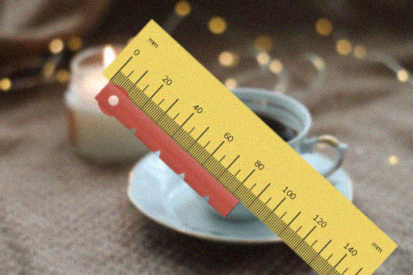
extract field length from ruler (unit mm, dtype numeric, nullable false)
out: 85 mm
